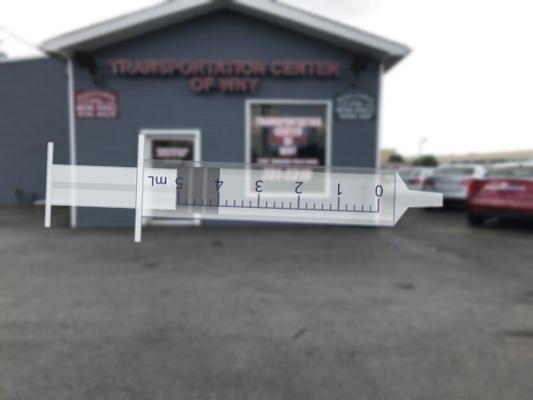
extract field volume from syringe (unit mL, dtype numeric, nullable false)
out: 4 mL
